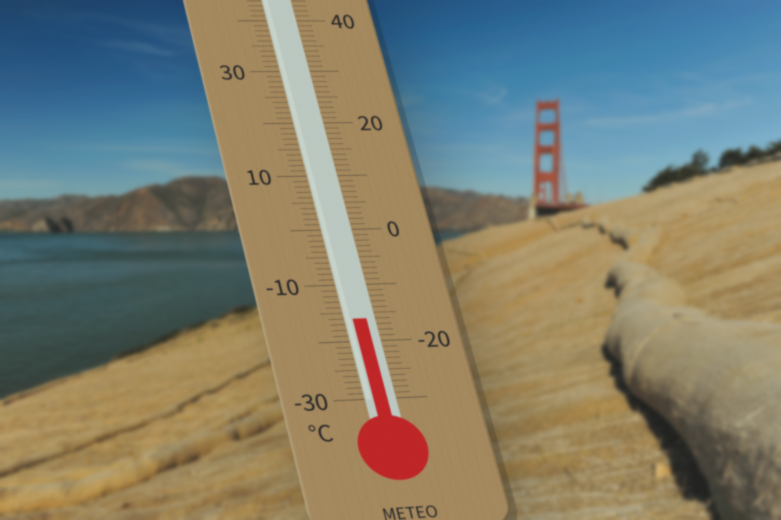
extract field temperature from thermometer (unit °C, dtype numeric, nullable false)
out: -16 °C
